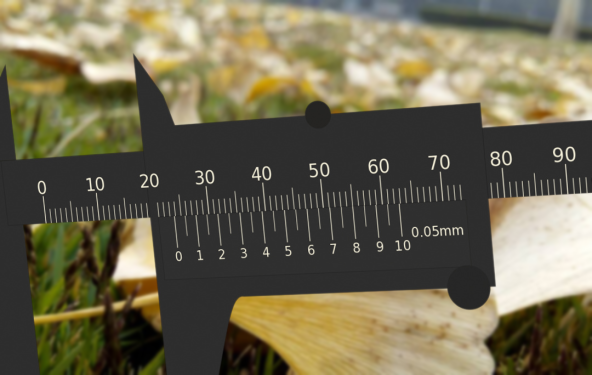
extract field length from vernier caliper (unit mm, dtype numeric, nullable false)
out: 23.8 mm
